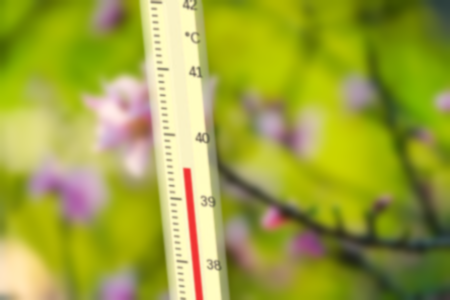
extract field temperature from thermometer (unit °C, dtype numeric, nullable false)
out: 39.5 °C
